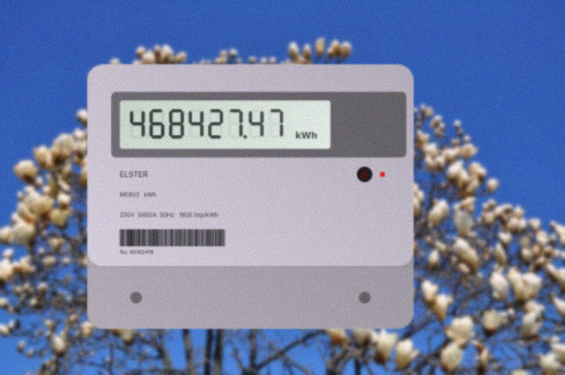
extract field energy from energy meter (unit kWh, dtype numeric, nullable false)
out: 468427.47 kWh
